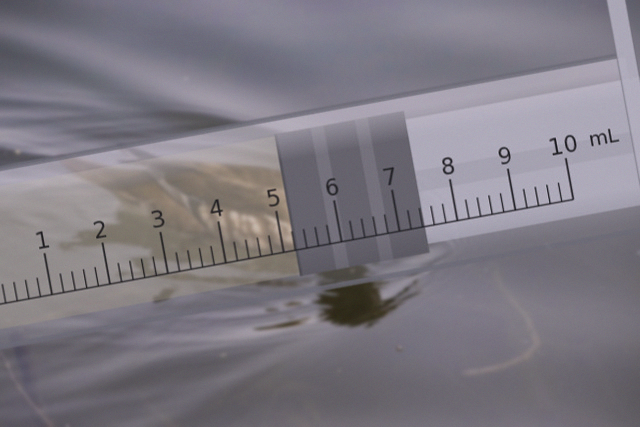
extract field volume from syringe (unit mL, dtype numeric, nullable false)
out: 5.2 mL
